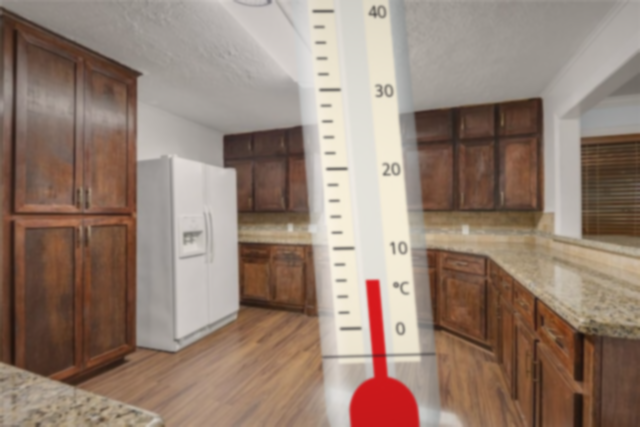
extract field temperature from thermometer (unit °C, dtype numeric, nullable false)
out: 6 °C
